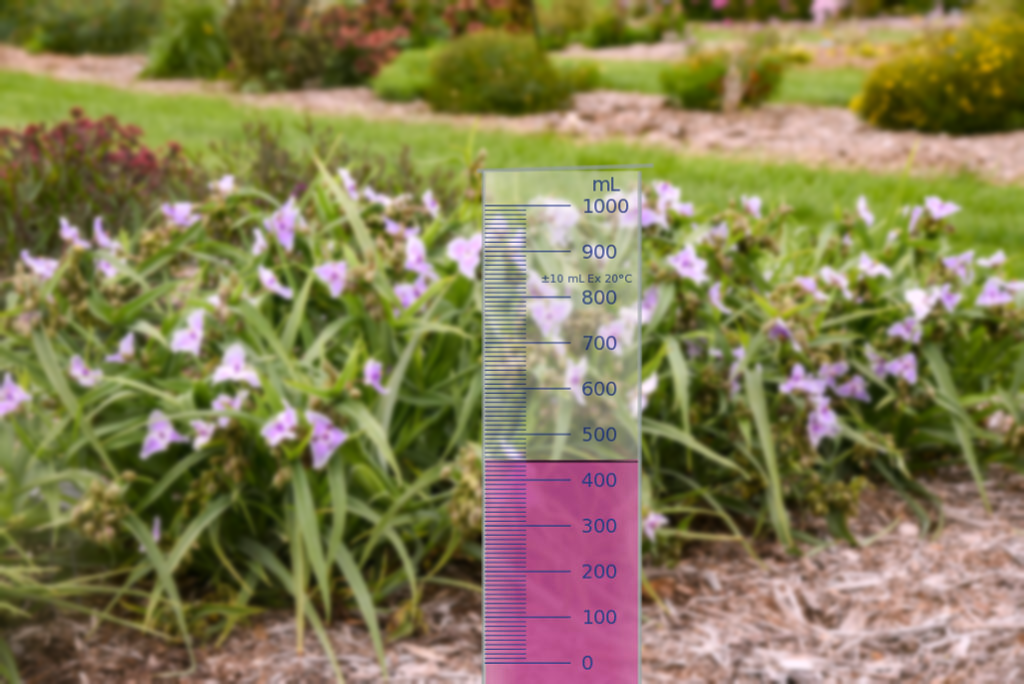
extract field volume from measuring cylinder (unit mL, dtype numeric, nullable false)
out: 440 mL
